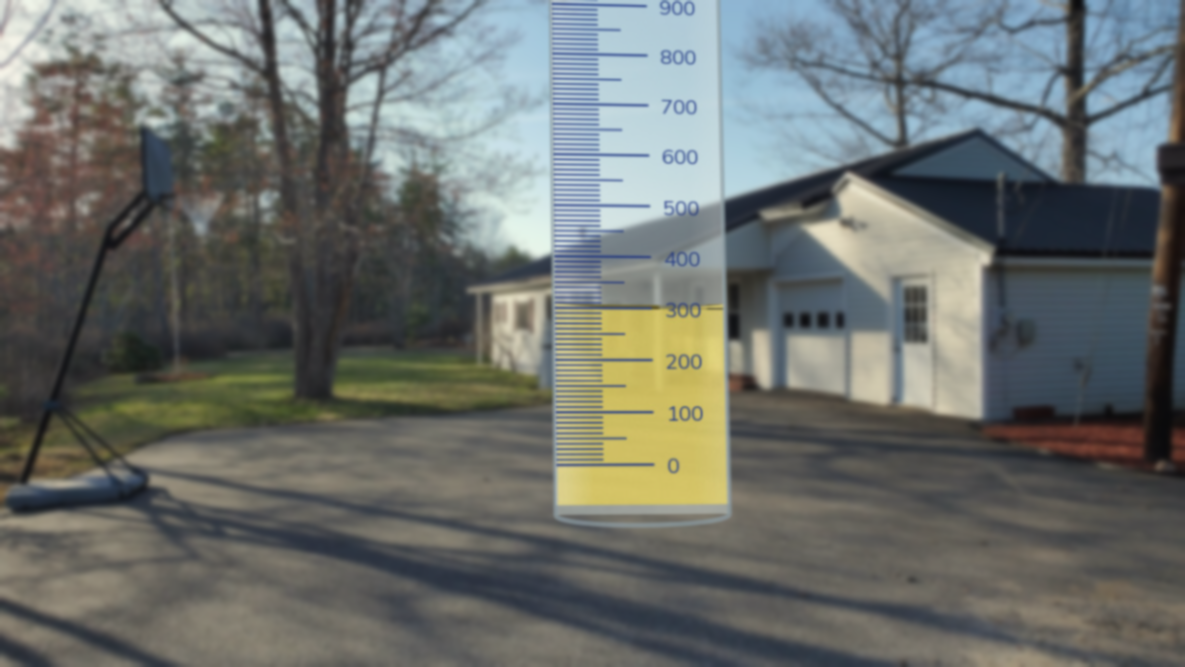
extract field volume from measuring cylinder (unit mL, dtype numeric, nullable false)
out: 300 mL
